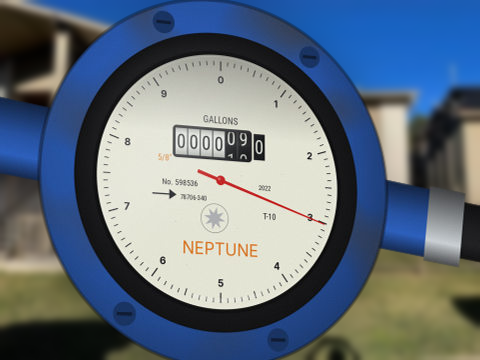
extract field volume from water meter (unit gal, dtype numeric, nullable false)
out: 93.0 gal
